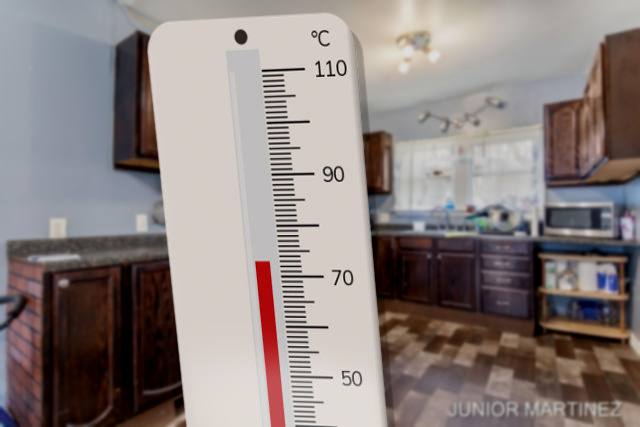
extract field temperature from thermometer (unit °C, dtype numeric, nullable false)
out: 73 °C
